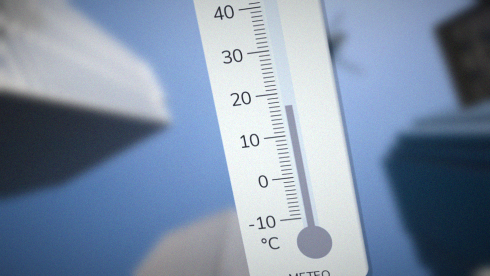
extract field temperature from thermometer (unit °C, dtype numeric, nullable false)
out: 17 °C
